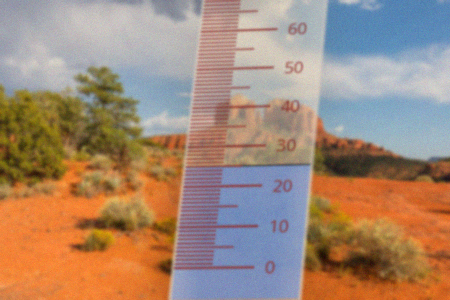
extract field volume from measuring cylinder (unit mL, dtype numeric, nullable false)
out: 25 mL
